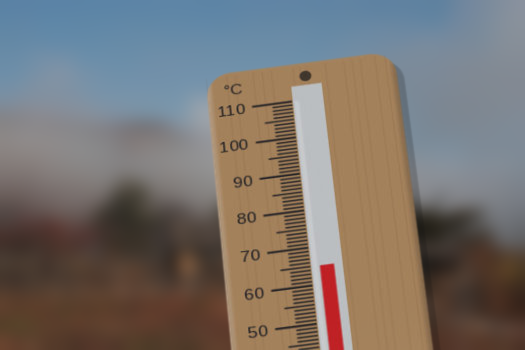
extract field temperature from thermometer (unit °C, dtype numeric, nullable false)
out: 65 °C
